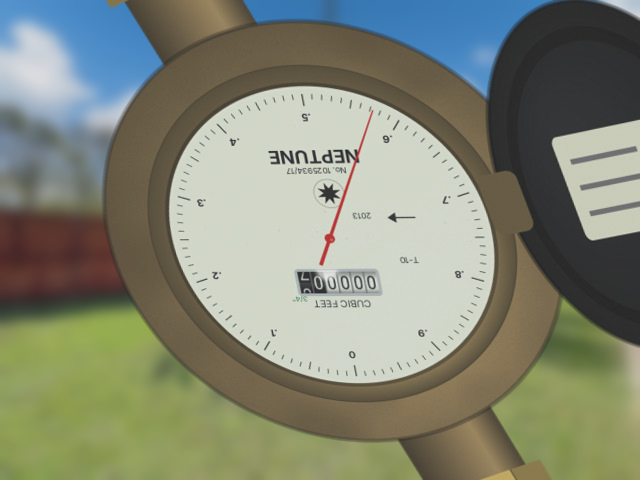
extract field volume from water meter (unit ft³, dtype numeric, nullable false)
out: 6.57 ft³
